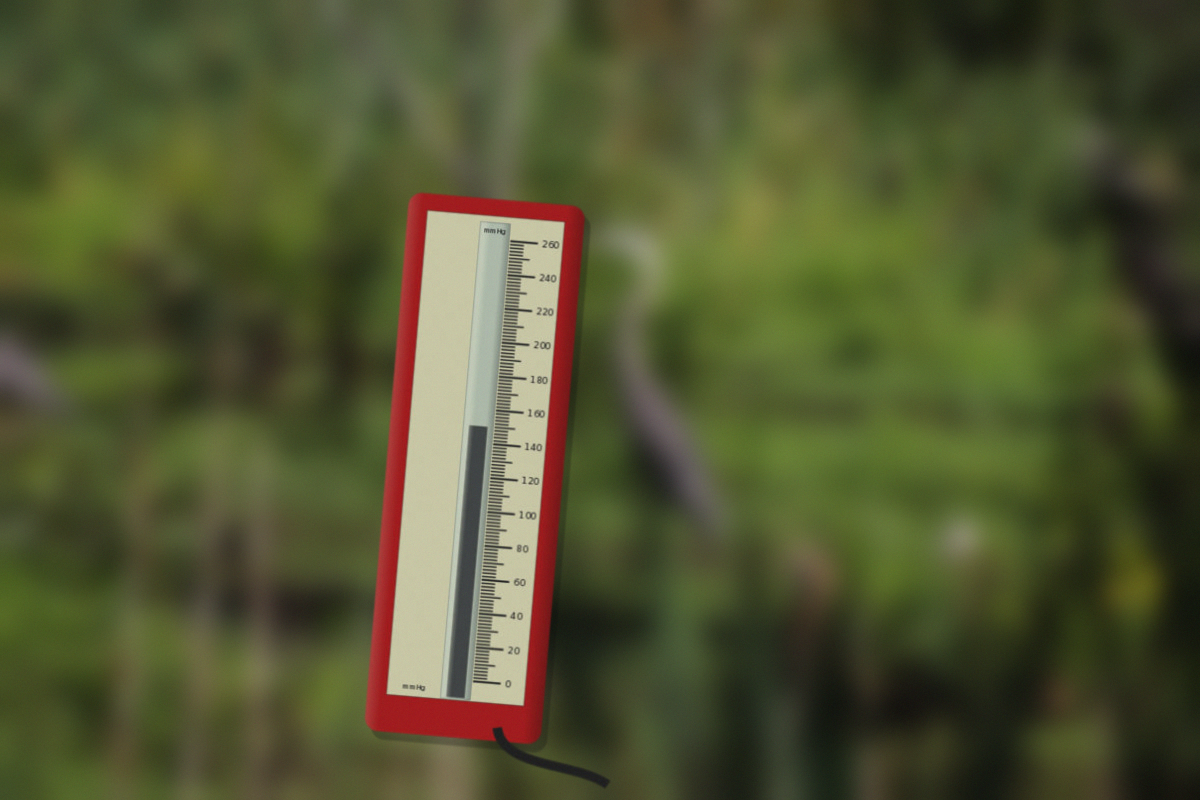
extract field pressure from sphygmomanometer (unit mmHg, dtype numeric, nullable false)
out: 150 mmHg
